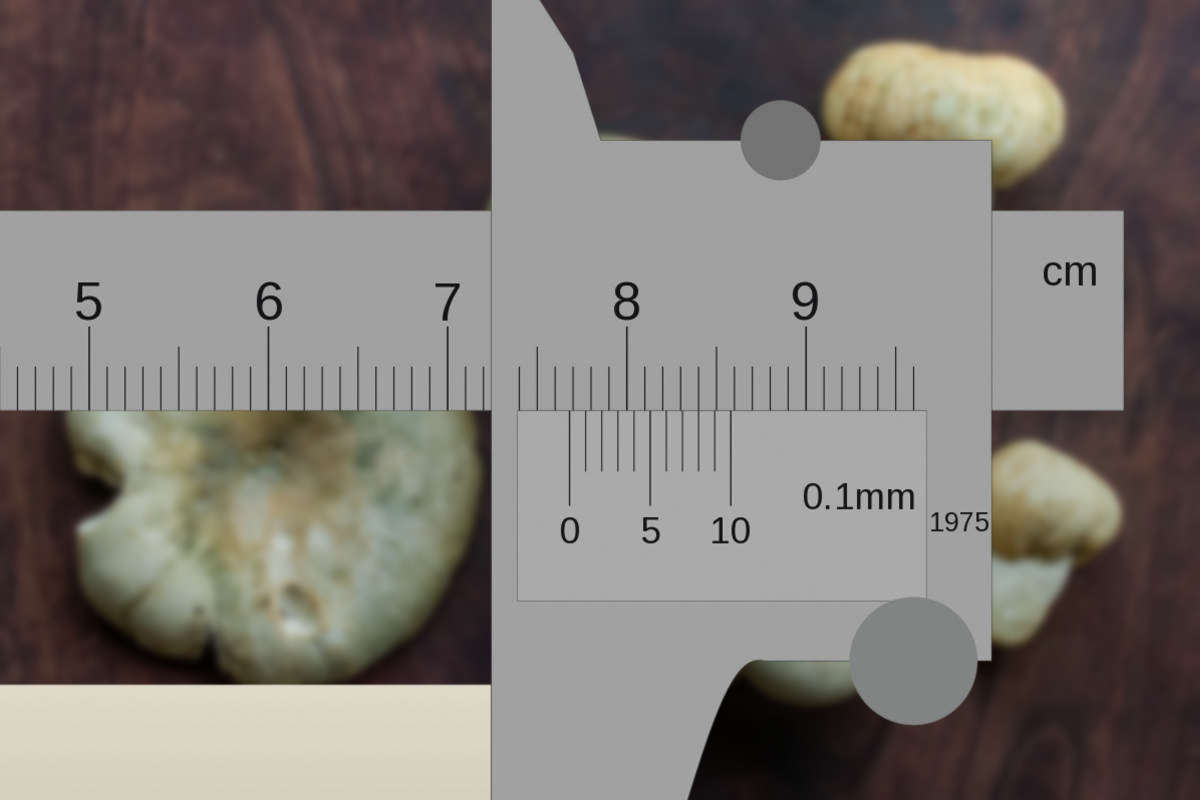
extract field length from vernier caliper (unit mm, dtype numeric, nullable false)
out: 76.8 mm
